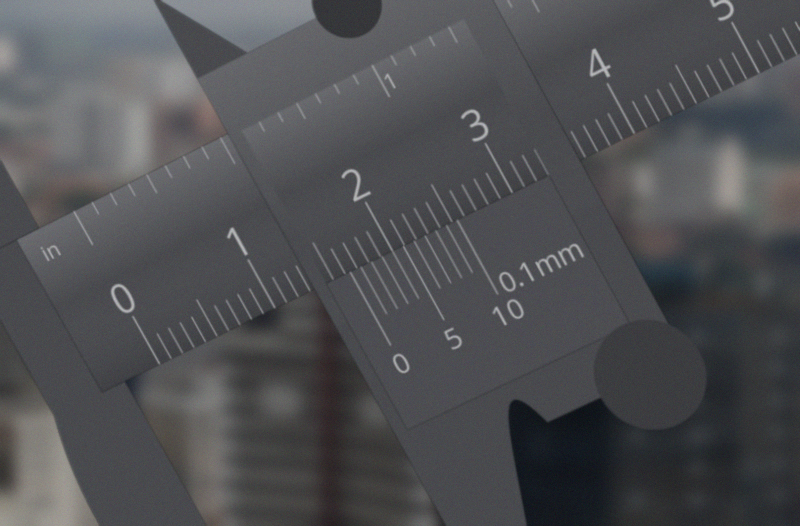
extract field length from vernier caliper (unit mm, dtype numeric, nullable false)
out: 16.4 mm
